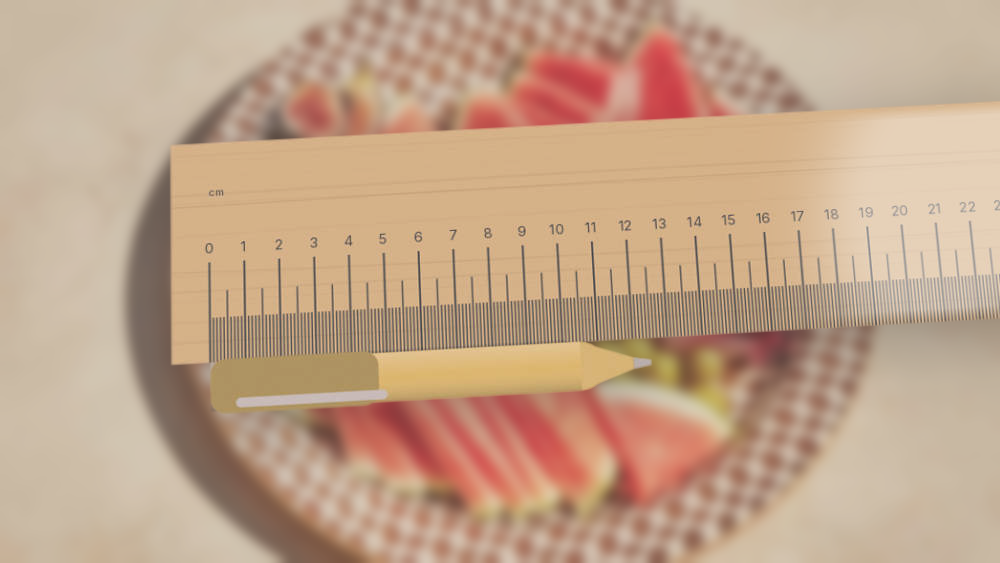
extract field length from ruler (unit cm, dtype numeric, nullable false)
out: 12.5 cm
